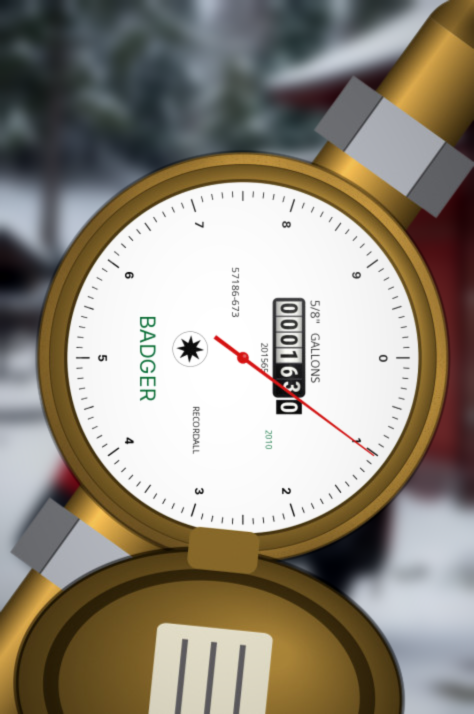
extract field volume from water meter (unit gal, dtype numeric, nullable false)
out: 1631.0 gal
